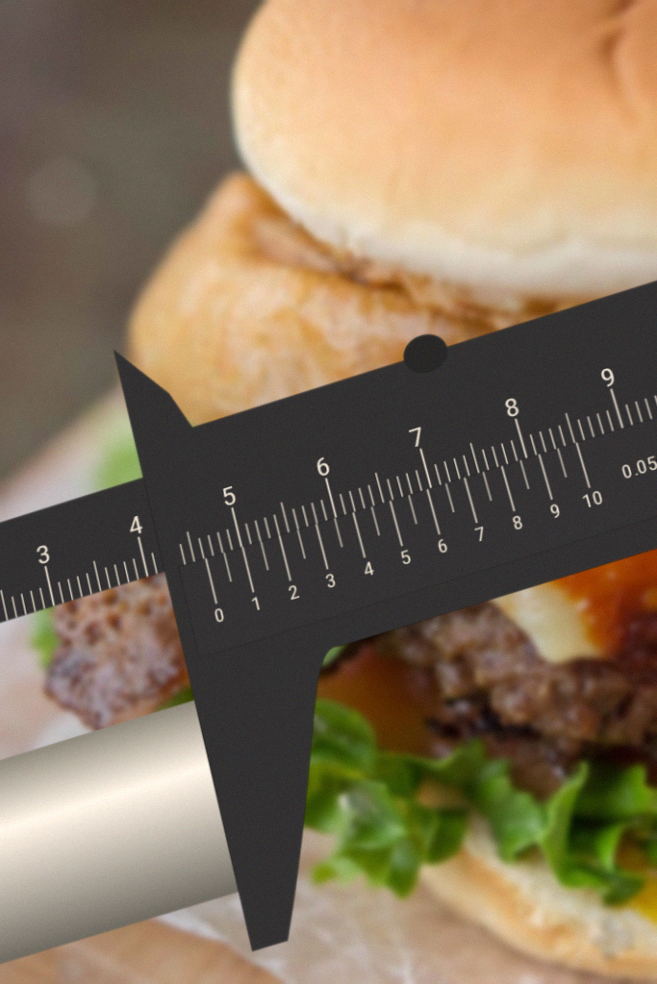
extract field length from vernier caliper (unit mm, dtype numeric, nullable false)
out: 46.2 mm
